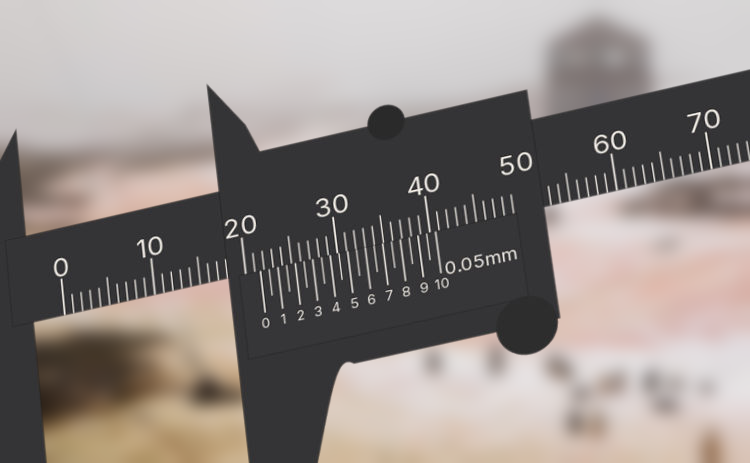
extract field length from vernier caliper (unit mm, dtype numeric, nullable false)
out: 21.6 mm
